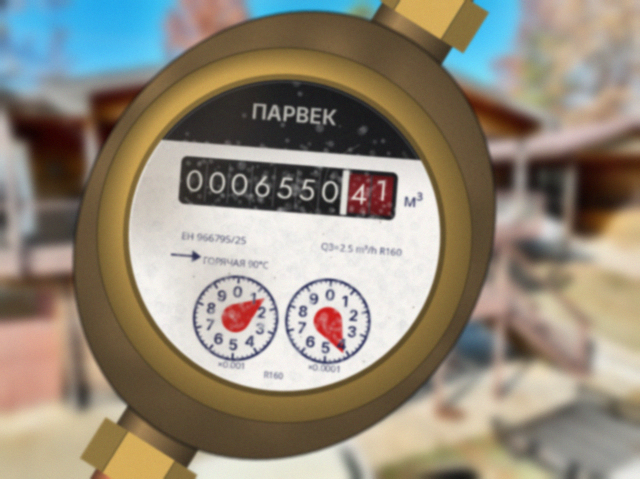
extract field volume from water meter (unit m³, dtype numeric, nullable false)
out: 6550.4114 m³
